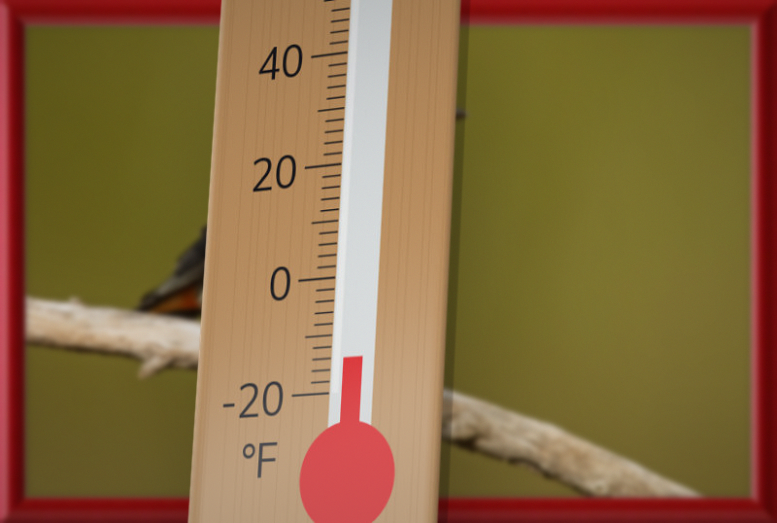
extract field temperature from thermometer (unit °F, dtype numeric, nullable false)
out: -14 °F
